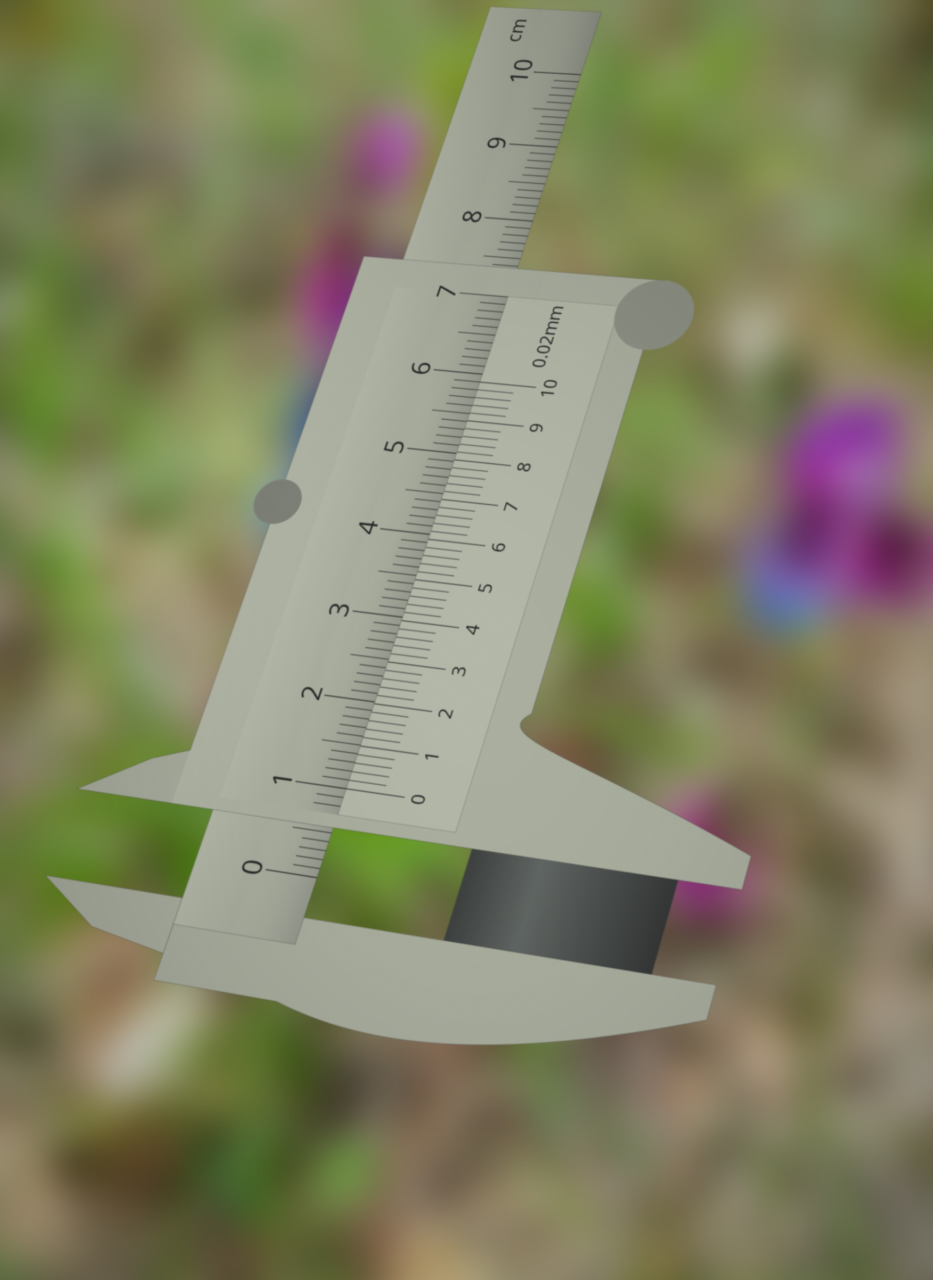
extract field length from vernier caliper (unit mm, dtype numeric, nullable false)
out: 10.0 mm
